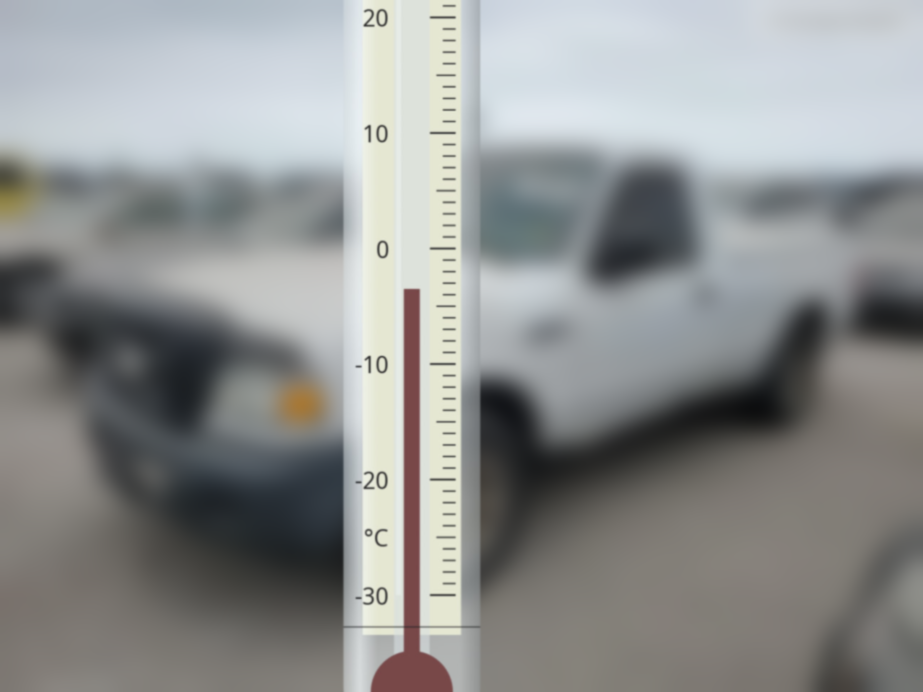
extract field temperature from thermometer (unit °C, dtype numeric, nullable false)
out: -3.5 °C
